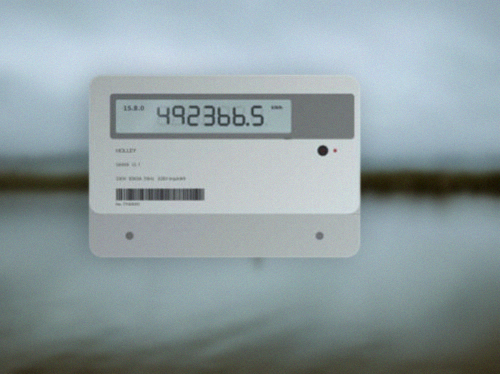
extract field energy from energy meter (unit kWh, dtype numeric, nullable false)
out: 492366.5 kWh
